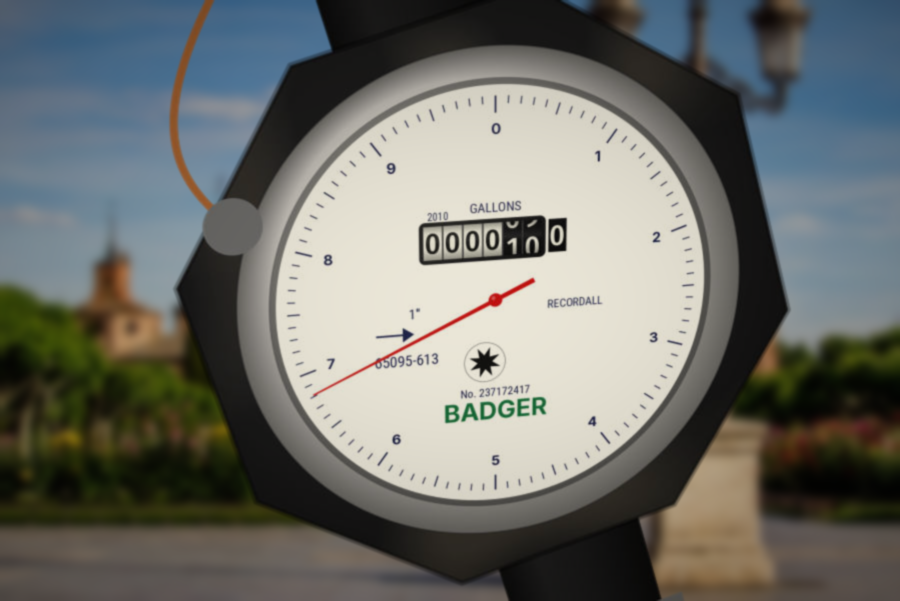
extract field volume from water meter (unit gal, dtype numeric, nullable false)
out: 96.8 gal
